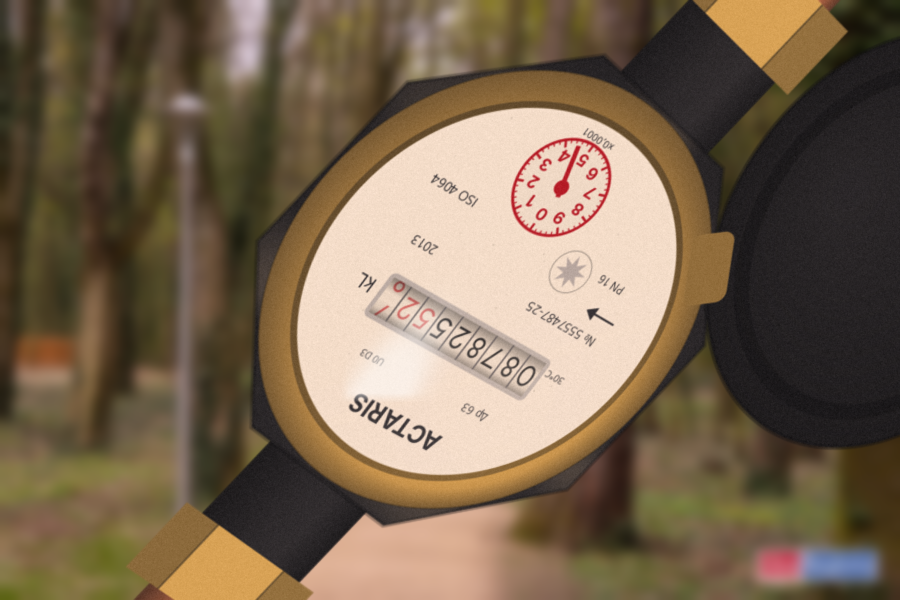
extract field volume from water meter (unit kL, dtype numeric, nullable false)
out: 87825.5274 kL
